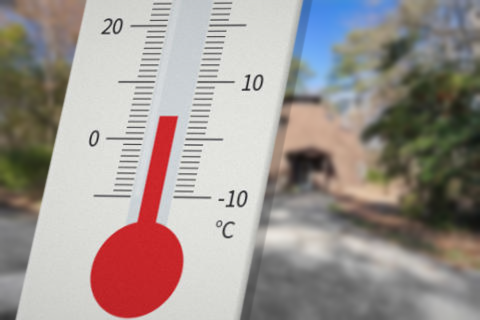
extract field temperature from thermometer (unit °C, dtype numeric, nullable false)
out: 4 °C
